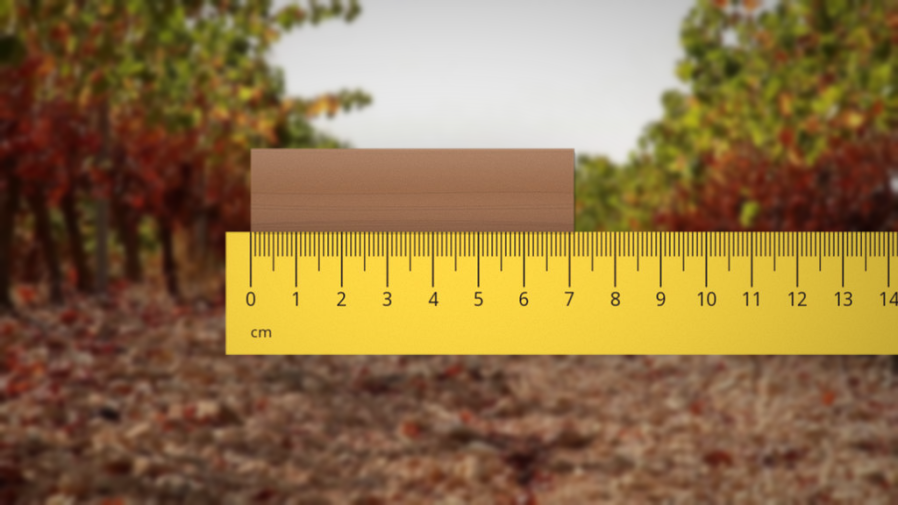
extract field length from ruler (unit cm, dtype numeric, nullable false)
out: 7.1 cm
